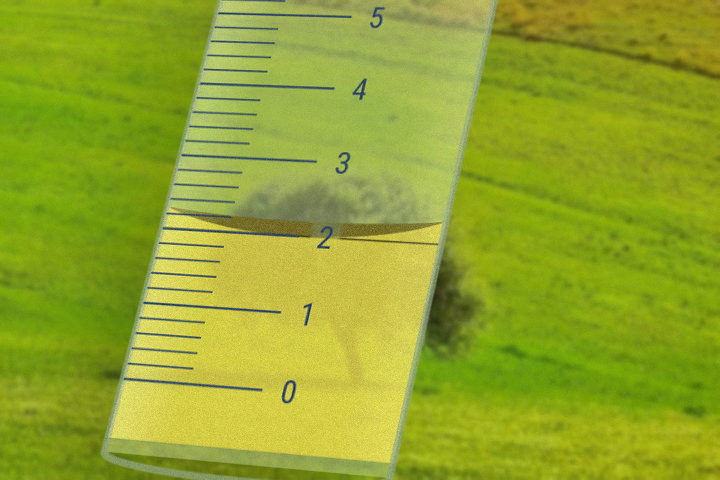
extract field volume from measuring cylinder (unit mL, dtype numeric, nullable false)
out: 2 mL
